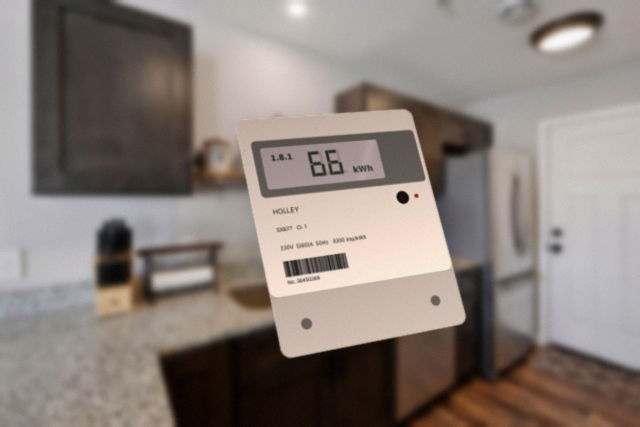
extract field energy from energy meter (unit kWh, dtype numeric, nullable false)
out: 66 kWh
